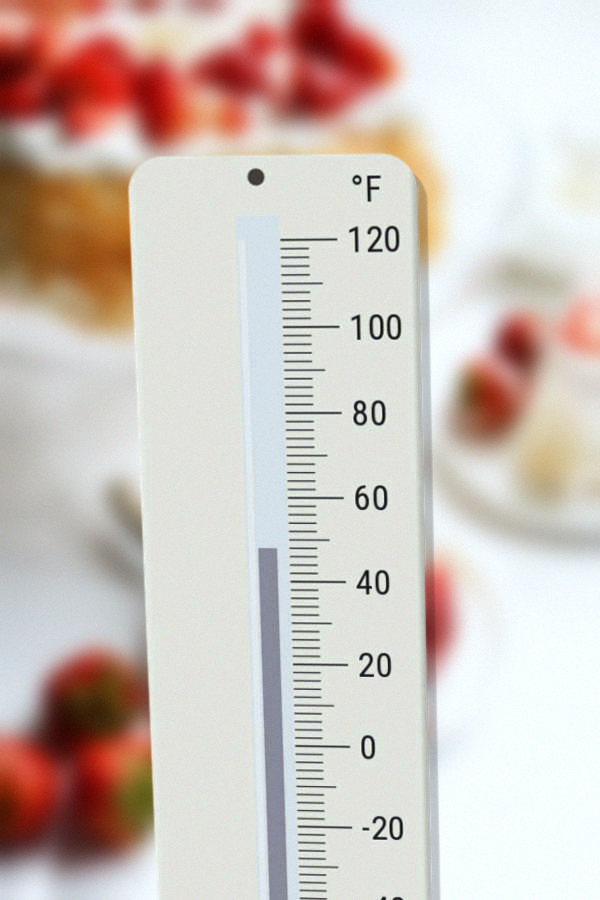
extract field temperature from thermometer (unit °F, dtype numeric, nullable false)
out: 48 °F
